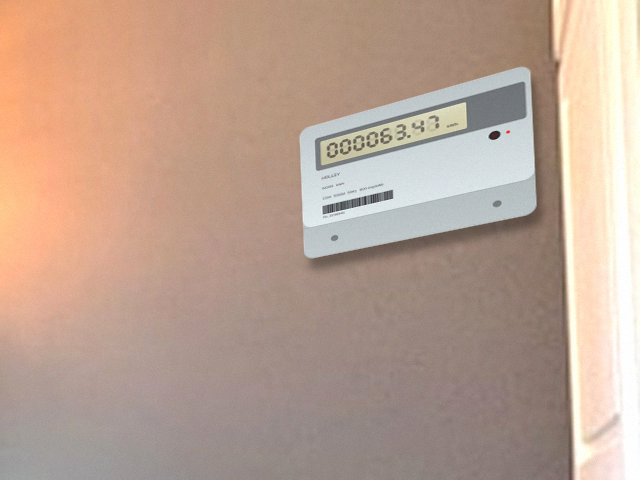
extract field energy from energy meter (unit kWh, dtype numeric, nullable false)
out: 63.47 kWh
